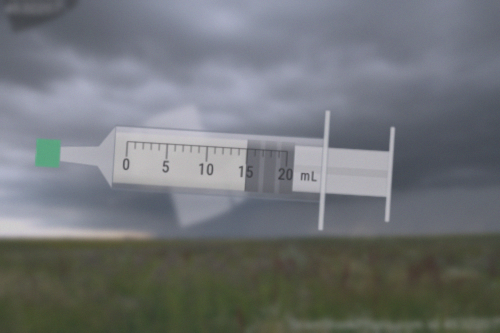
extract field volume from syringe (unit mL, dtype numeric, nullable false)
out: 15 mL
